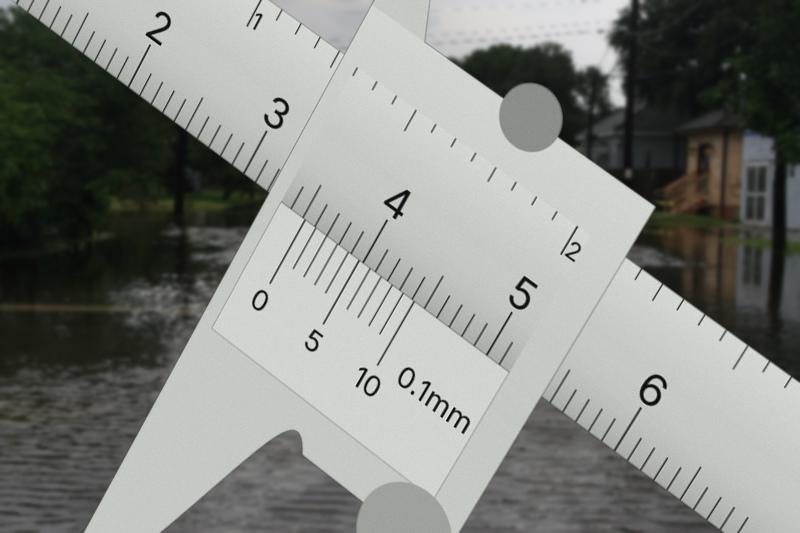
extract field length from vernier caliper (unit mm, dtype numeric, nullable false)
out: 35.2 mm
